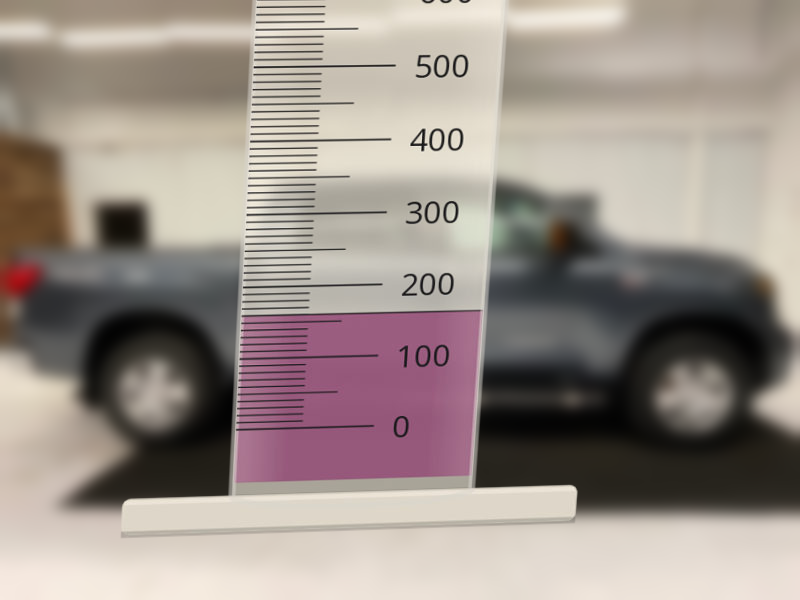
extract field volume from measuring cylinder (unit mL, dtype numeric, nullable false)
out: 160 mL
